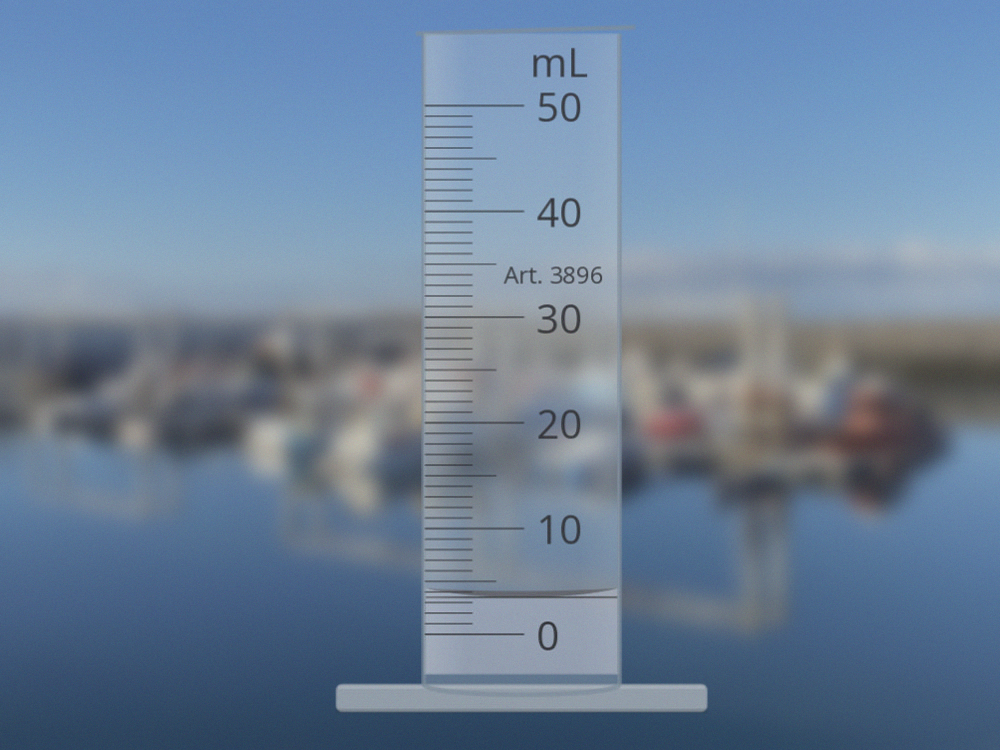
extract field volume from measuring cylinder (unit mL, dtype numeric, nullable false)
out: 3.5 mL
